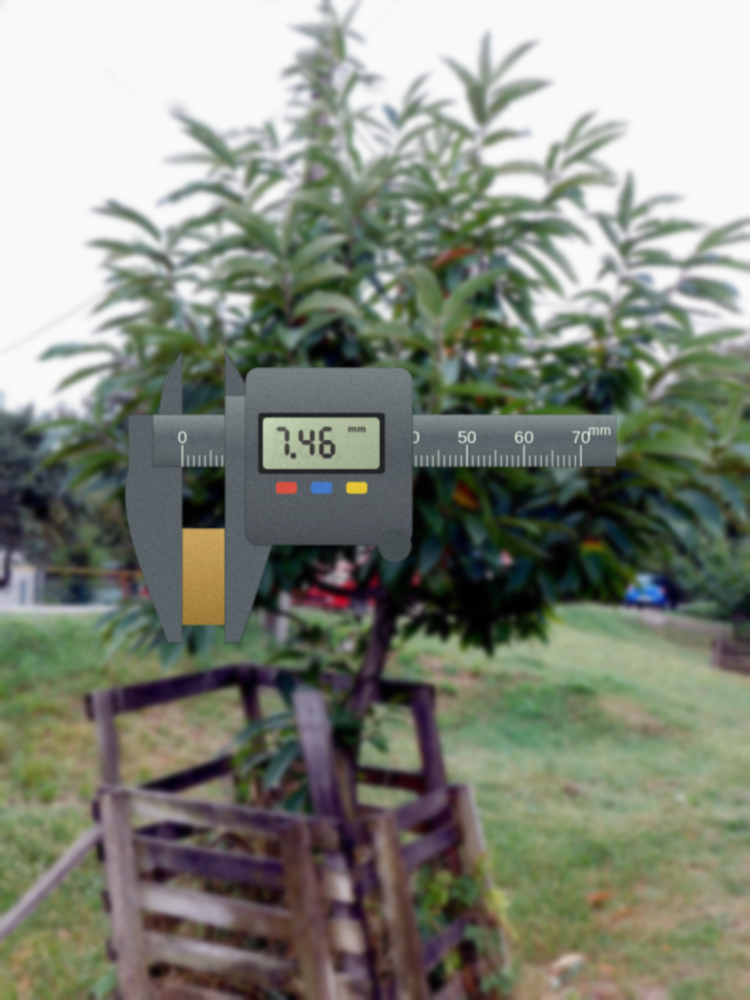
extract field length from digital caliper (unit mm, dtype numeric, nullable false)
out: 7.46 mm
